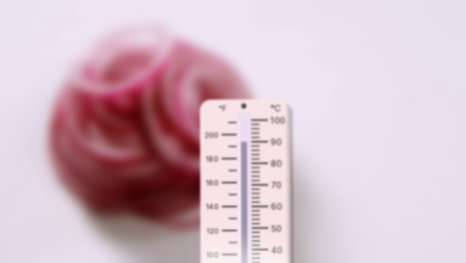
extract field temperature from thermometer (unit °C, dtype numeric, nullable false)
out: 90 °C
